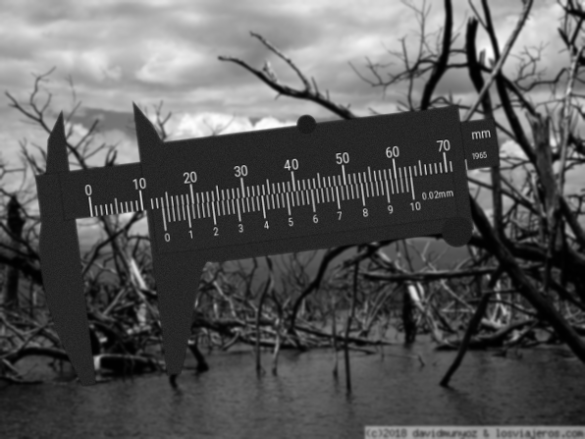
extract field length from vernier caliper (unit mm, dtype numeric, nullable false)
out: 14.0 mm
